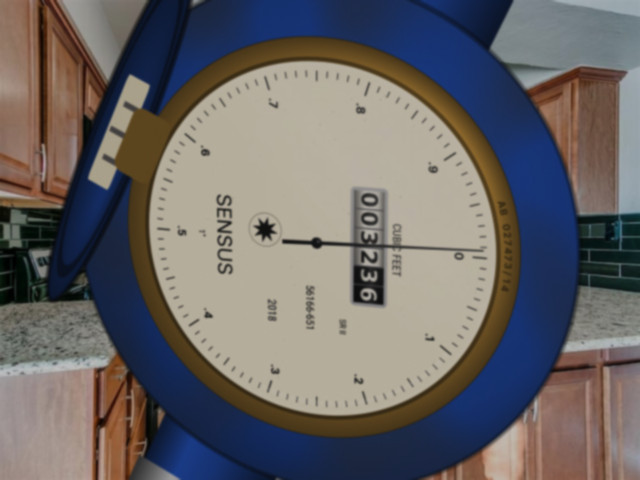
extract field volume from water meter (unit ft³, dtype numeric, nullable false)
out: 3235.99 ft³
